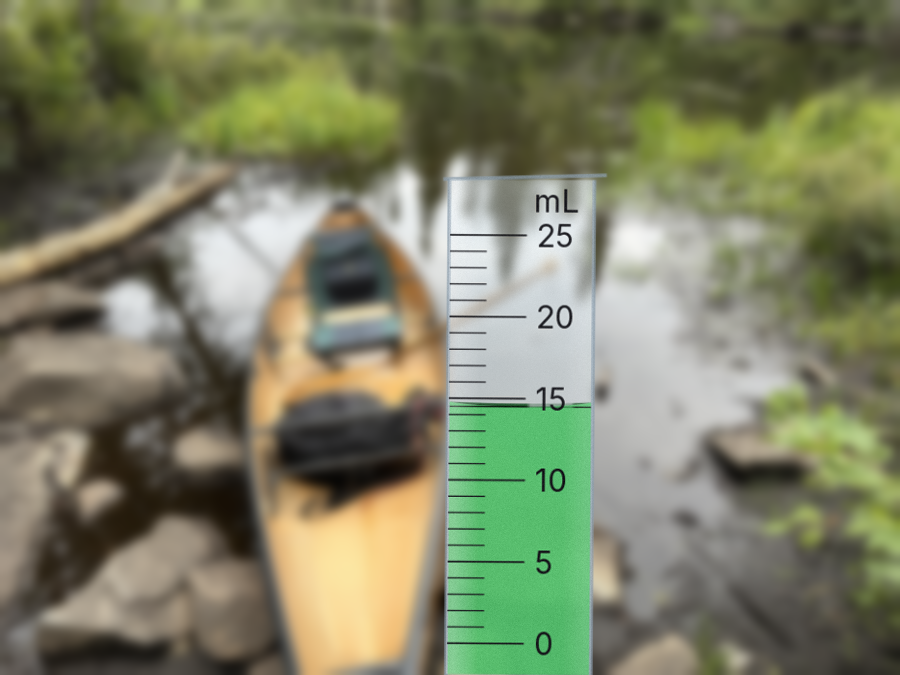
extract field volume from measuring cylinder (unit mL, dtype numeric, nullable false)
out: 14.5 mL
